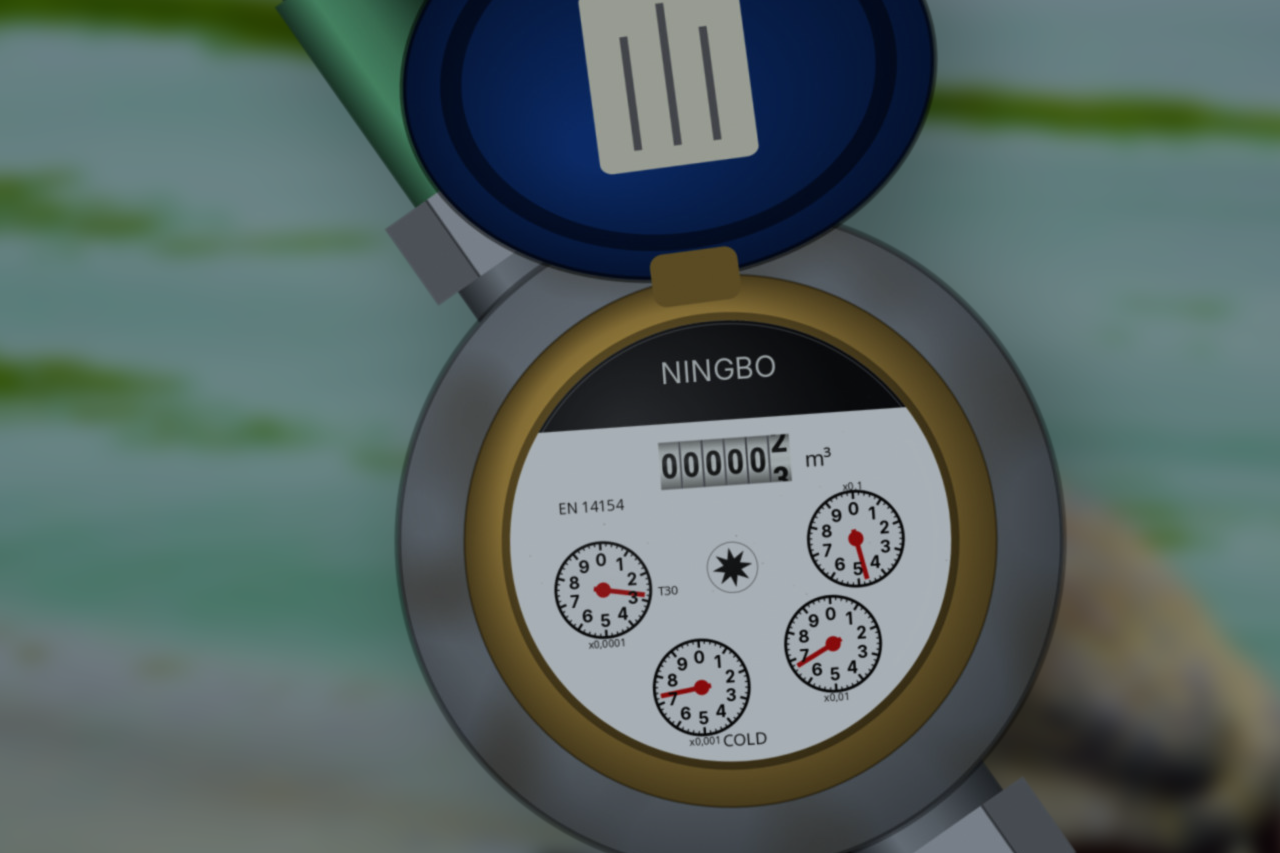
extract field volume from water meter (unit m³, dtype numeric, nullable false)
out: 2.4672 m³
